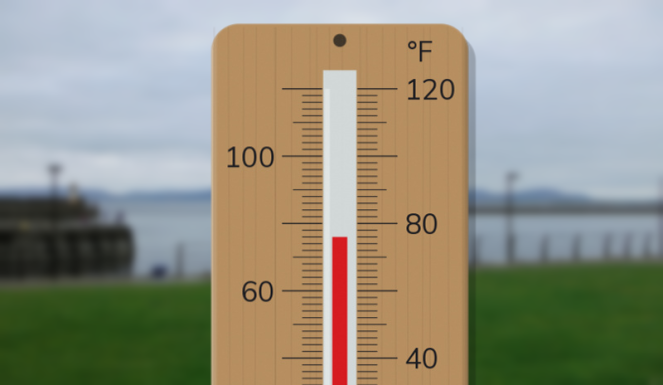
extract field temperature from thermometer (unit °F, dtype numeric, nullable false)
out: 76 °F
